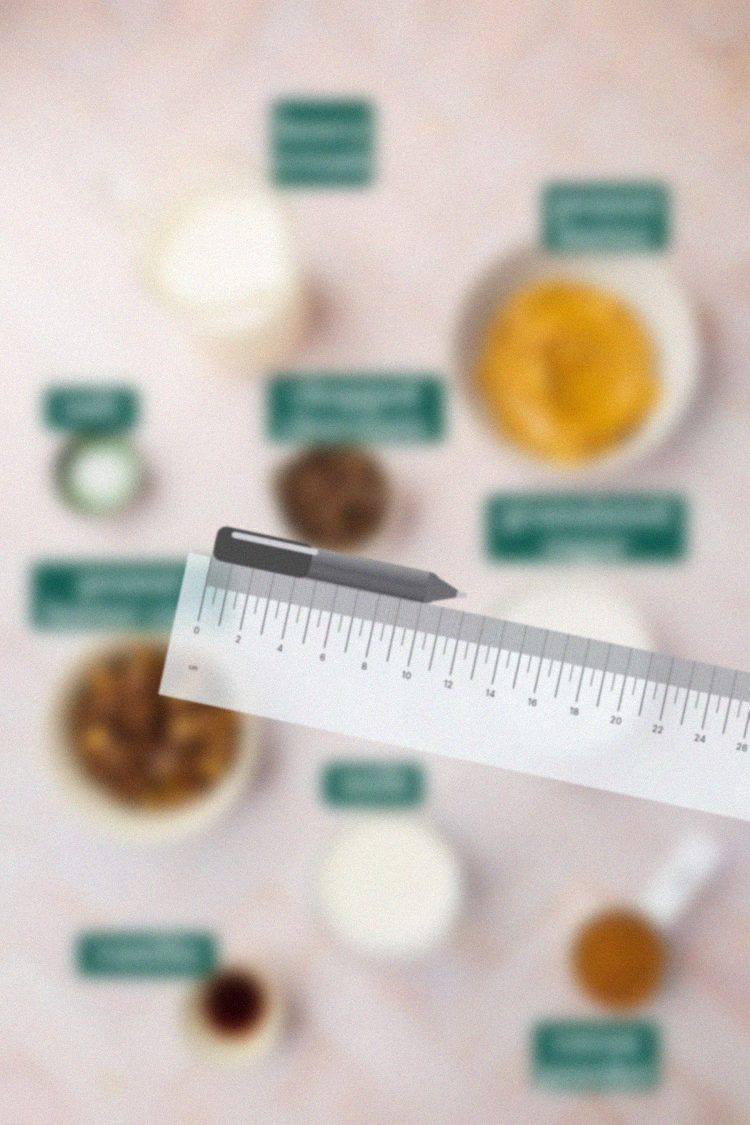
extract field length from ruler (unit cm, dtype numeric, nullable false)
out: 12 cm
